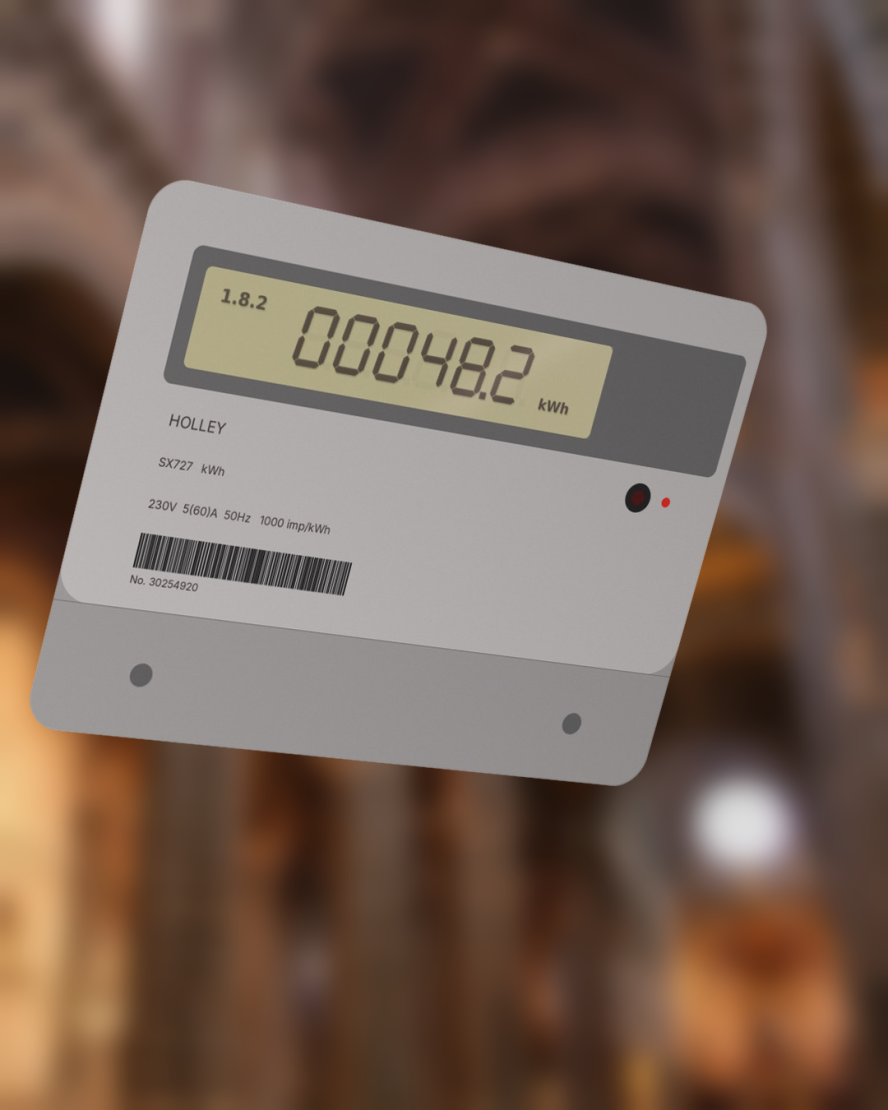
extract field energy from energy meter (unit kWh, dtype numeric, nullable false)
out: 48.2 kWh
